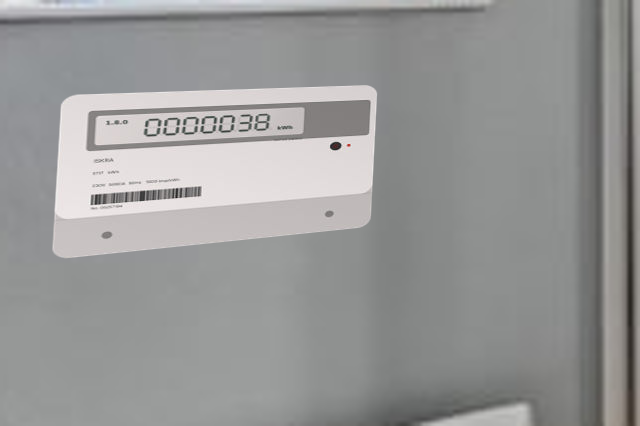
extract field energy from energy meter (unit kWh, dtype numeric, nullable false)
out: 38 kWh
